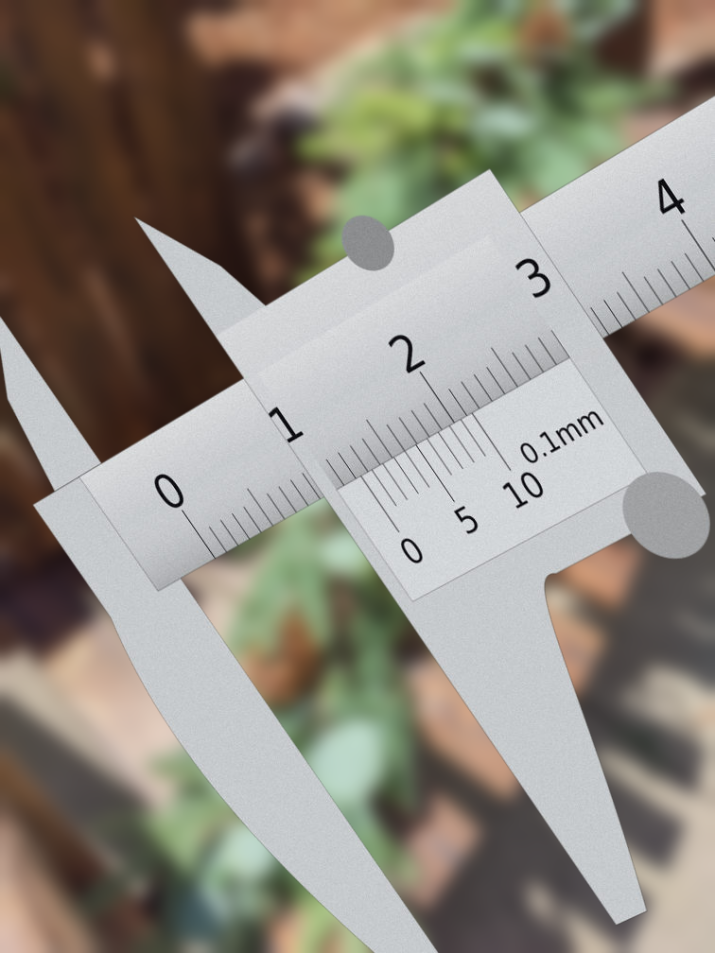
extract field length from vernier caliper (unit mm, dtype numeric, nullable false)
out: 12.4 mm
